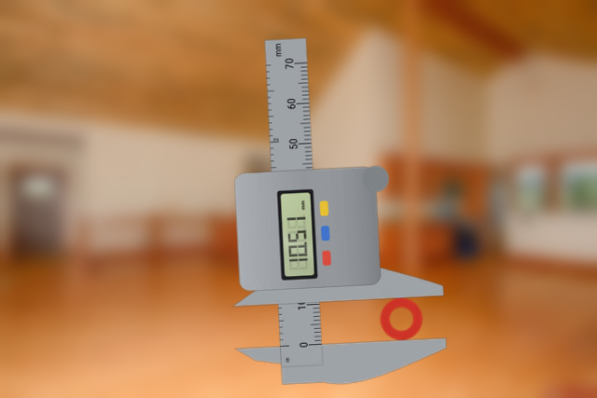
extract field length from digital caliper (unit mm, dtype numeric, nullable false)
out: 10.51 mm
